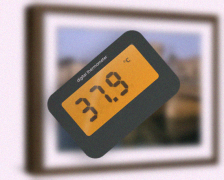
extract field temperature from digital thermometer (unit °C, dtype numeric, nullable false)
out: 37.9 °C
